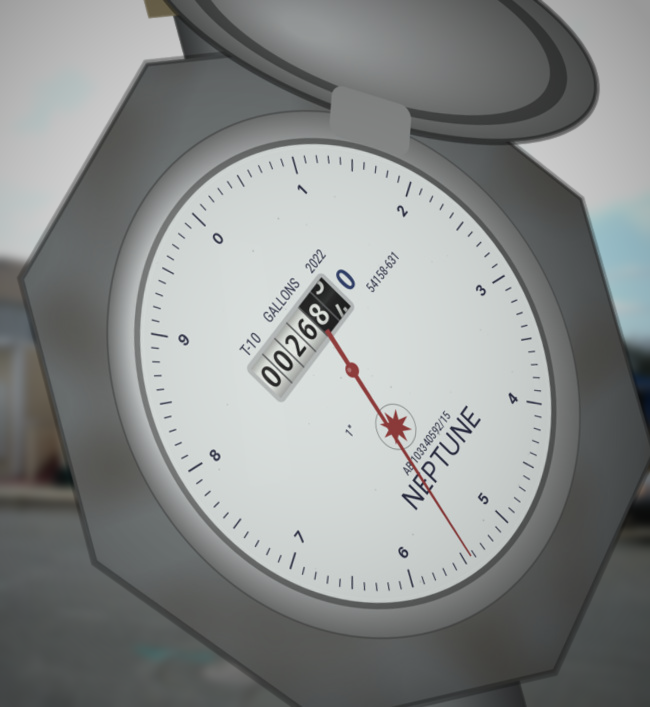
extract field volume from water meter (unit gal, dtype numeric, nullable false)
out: 26835.4 gal
